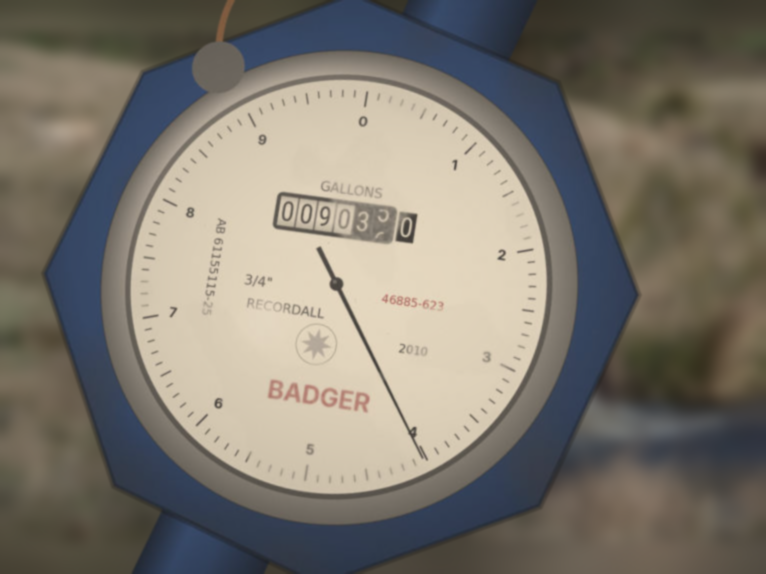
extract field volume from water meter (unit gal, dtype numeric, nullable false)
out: 90354.0 gal
